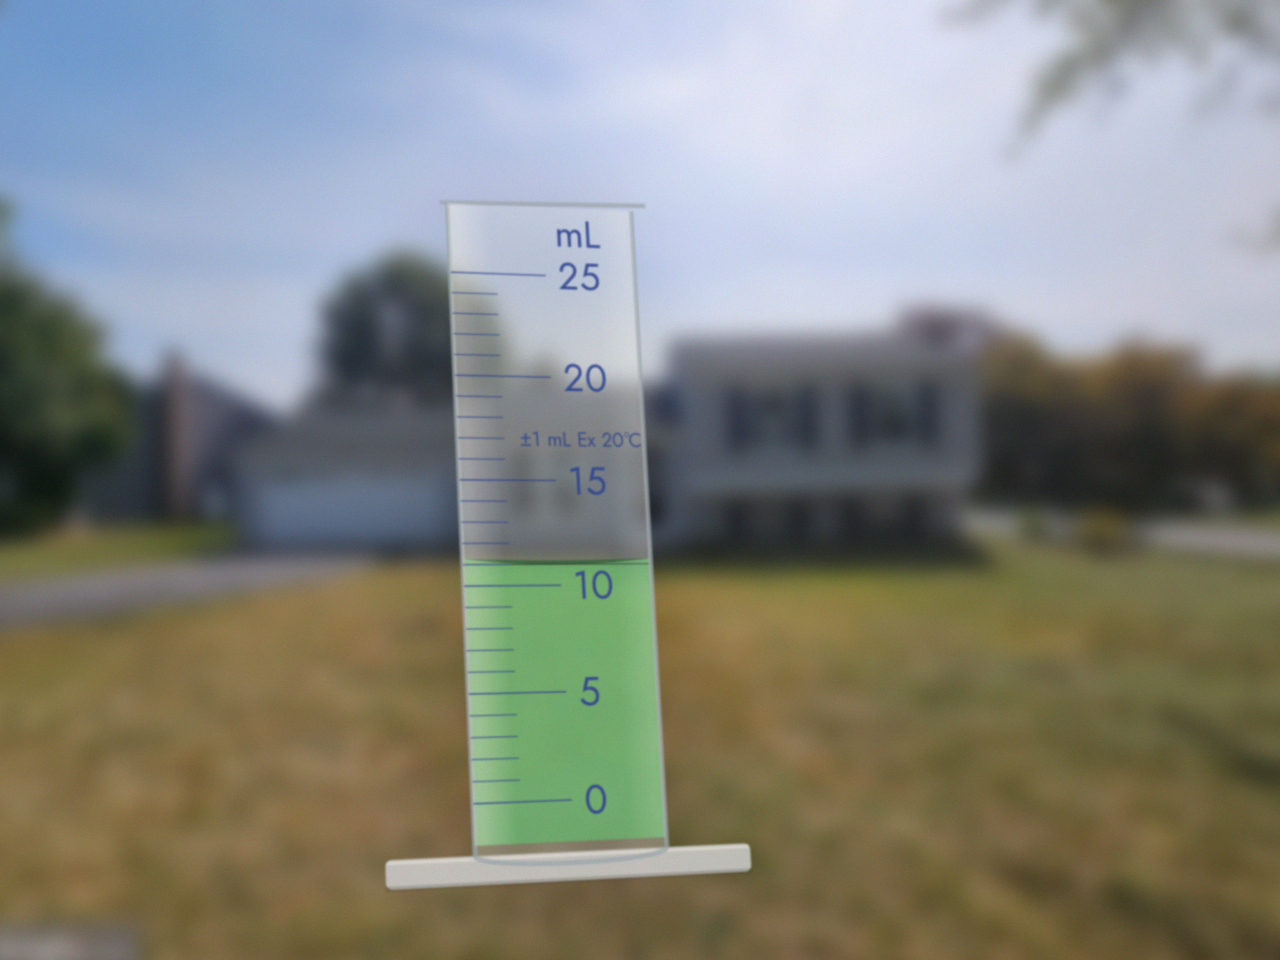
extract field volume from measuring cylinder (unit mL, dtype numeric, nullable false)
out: 11 mL
